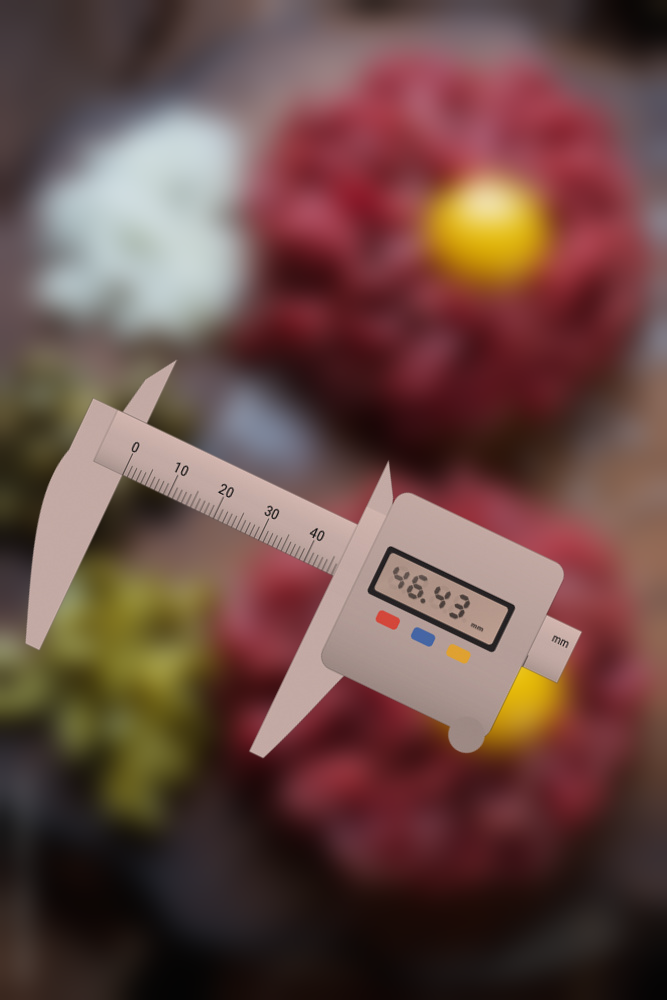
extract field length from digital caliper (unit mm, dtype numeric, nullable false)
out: 46.43 mm
